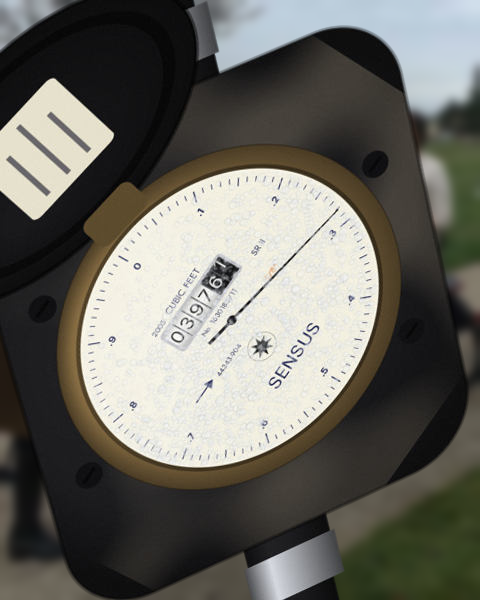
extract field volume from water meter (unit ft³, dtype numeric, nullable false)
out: 39761.28 ft³
